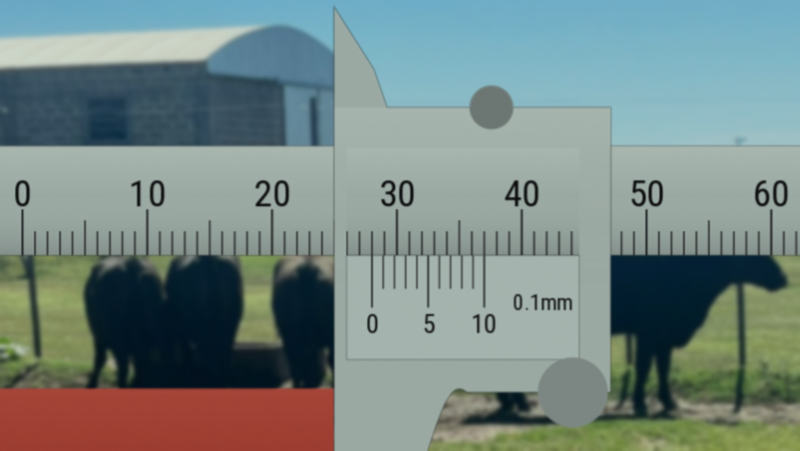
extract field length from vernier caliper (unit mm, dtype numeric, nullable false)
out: 28.0 mm
